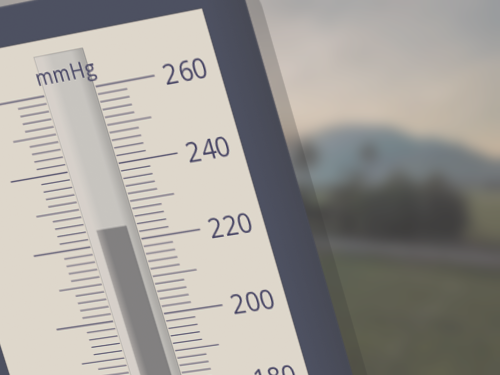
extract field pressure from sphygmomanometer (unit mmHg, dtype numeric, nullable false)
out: 224 mmHg
